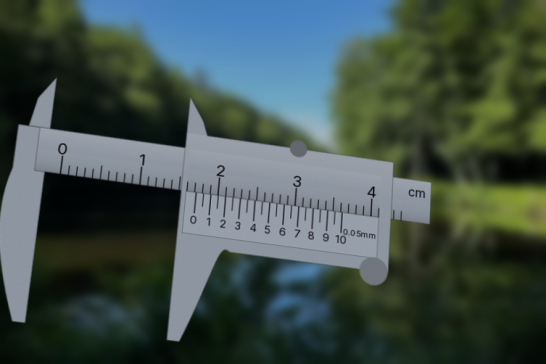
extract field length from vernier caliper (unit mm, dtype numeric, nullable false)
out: 17.2 mm
